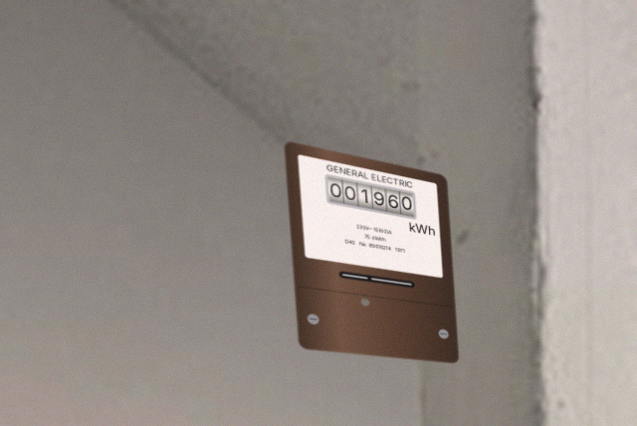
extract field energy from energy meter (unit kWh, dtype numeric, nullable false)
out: 1960 kWh
